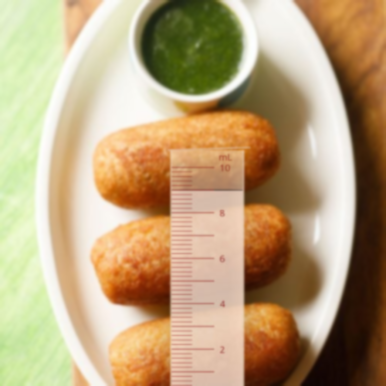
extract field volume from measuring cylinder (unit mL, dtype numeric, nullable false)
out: 9 mL
